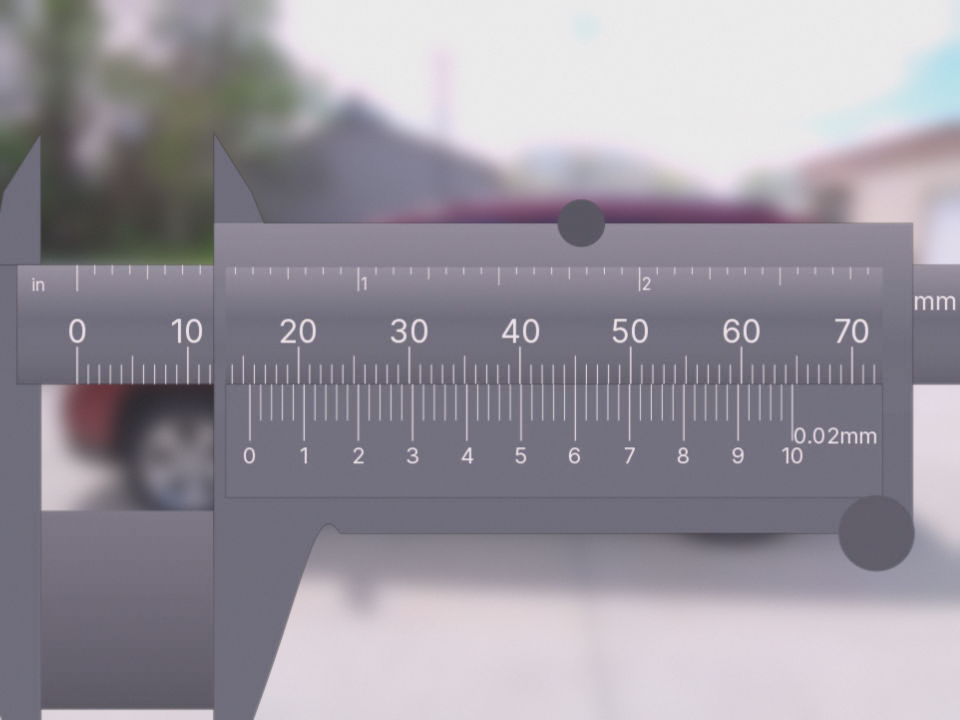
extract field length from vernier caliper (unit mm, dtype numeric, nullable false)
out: 15.6 mm
